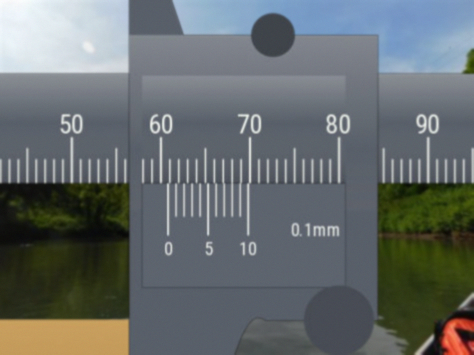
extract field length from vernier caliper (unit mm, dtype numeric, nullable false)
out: 60.8 mm
